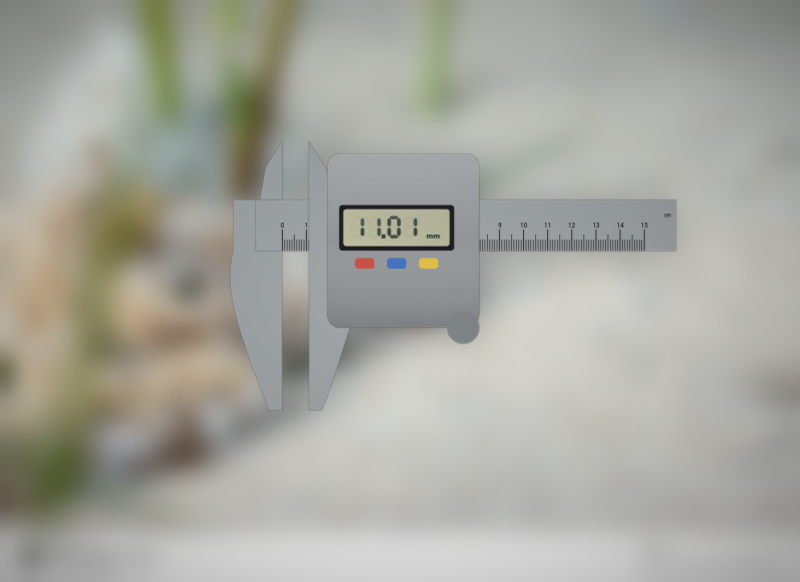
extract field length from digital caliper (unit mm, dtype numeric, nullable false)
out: 11.01 mm
